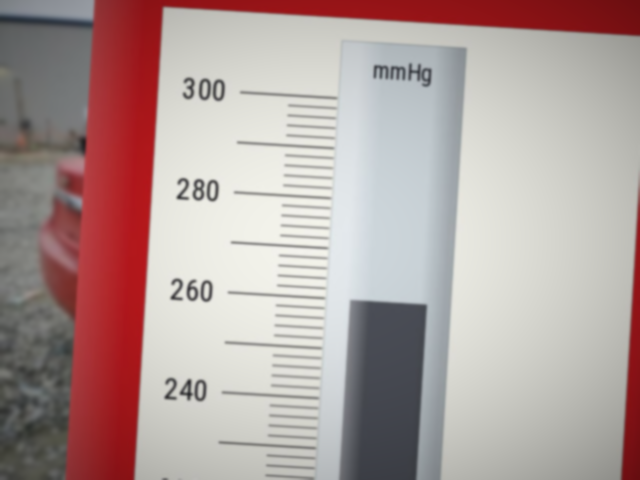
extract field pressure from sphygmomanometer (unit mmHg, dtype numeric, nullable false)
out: 260 mmHg
